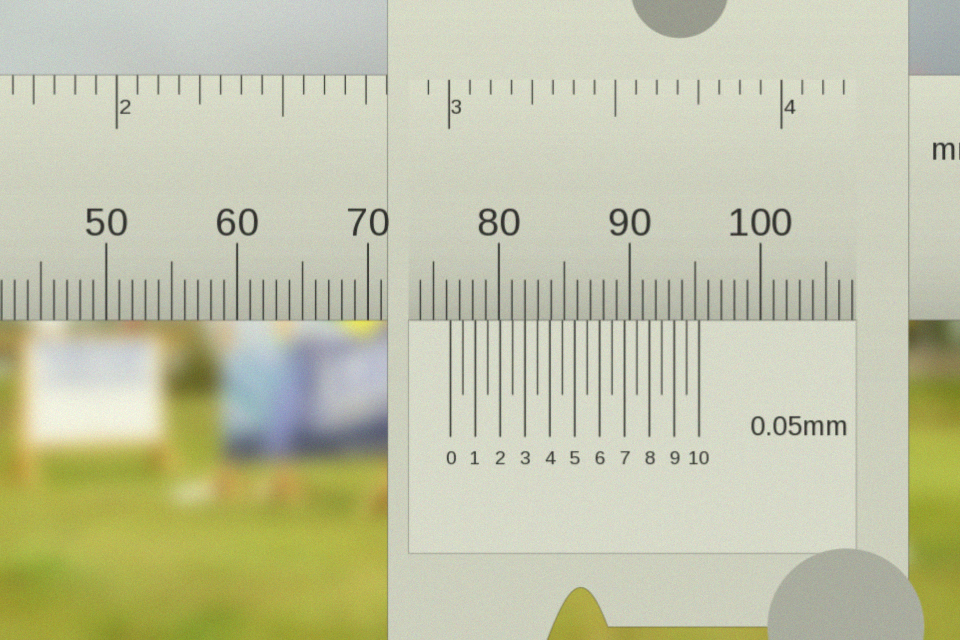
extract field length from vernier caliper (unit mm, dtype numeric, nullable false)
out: 76.3 mm
